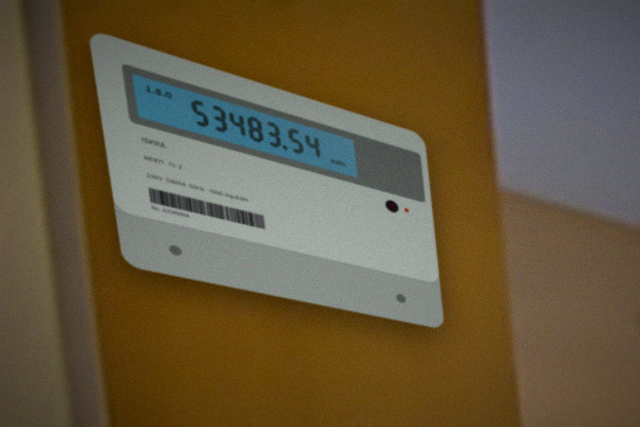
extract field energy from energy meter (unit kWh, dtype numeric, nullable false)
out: 53483.54 kWh
